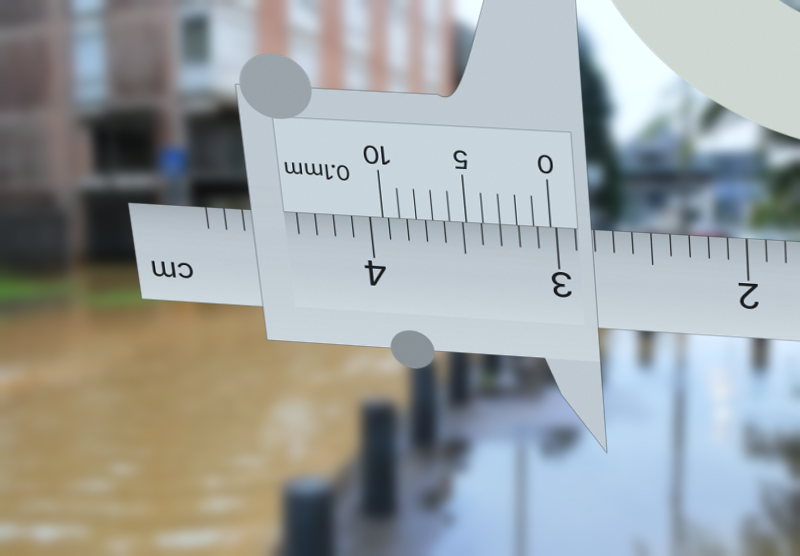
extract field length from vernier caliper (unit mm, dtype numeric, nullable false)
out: 30.3 mm
